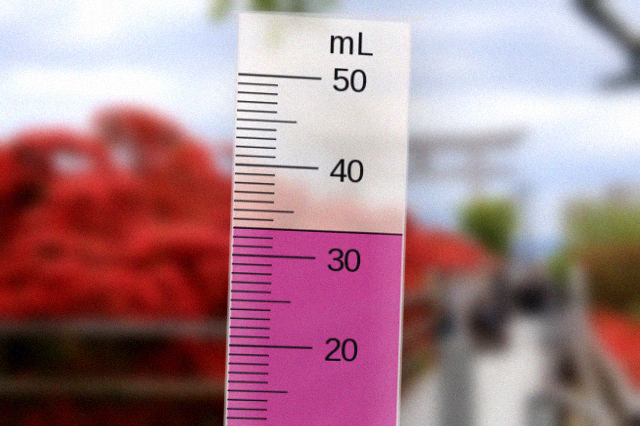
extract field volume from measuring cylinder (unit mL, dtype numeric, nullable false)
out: 33 mL
